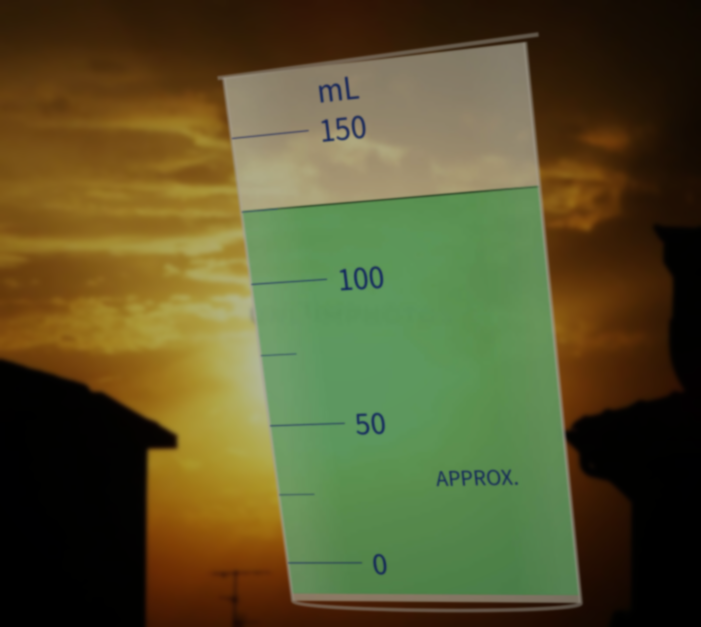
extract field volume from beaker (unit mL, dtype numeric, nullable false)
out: 125 mL
